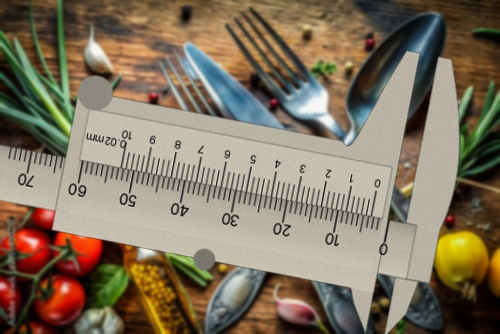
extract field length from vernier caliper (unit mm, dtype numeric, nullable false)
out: 3.5 mm
